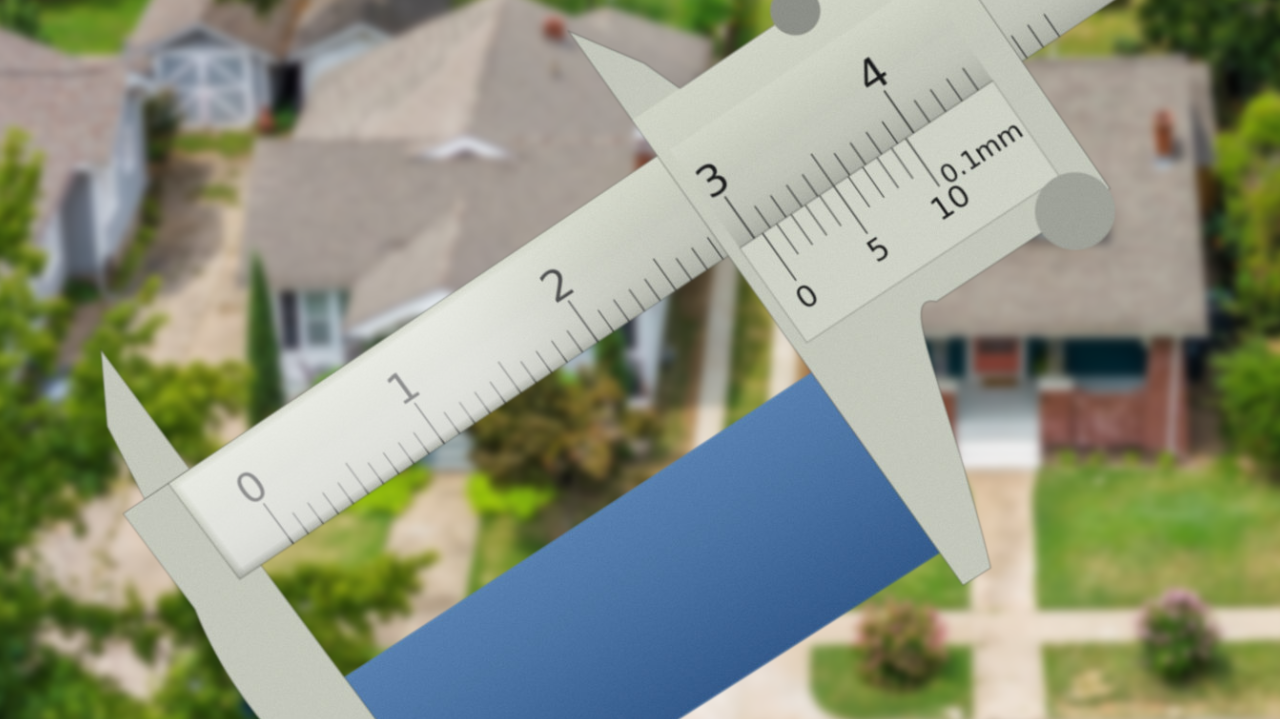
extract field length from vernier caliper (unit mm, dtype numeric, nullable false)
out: 30.5 mm
